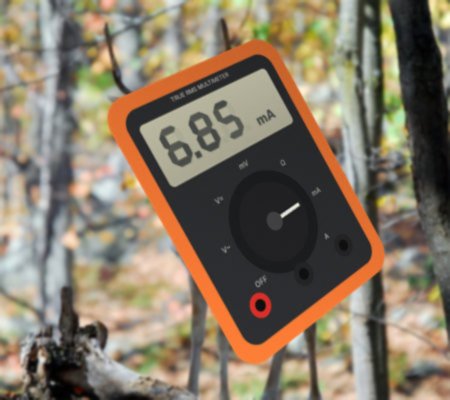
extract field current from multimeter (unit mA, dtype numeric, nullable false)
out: 6.85 mA
